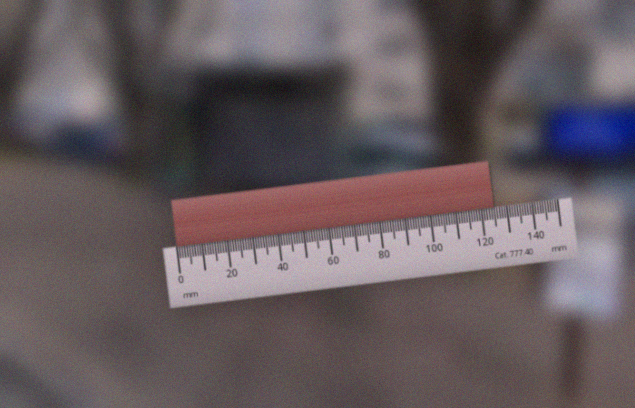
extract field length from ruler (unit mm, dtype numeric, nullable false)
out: 125 mm
